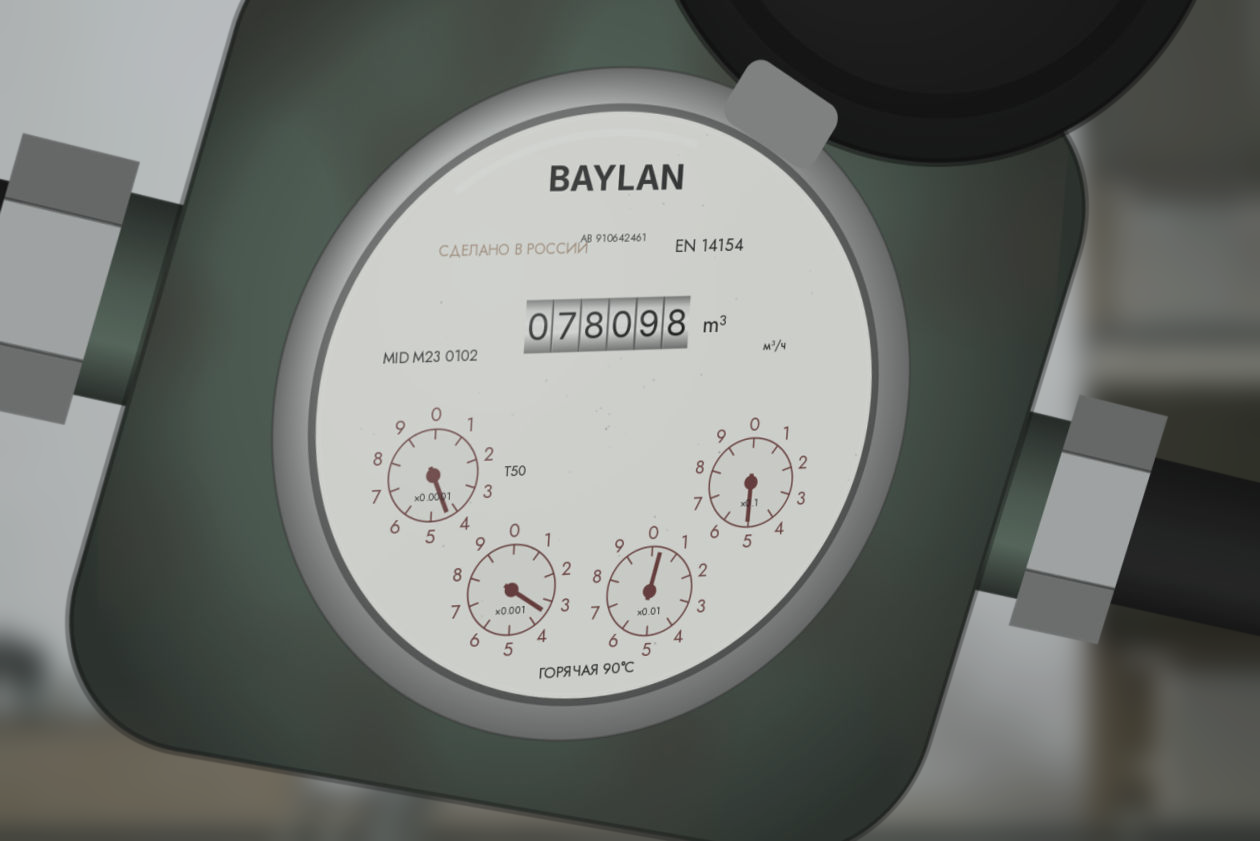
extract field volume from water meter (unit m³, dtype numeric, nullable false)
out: 78098.5034 m³
